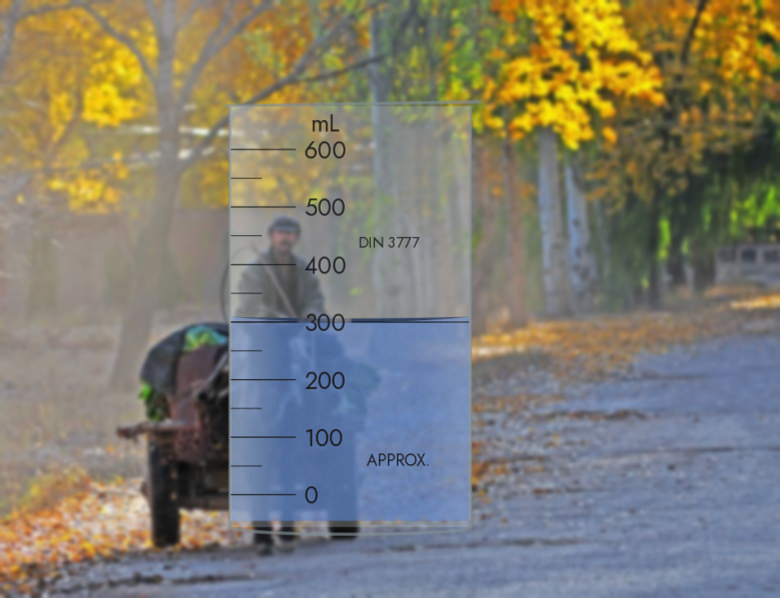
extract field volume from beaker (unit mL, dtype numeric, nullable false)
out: 300 mL
